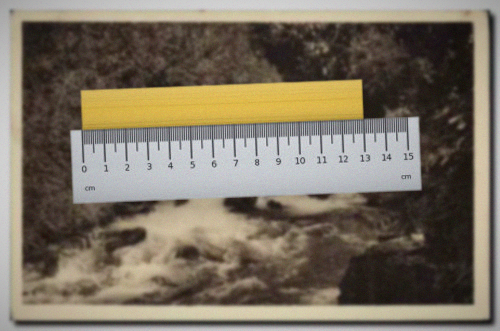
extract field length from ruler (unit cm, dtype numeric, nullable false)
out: 13 cm
